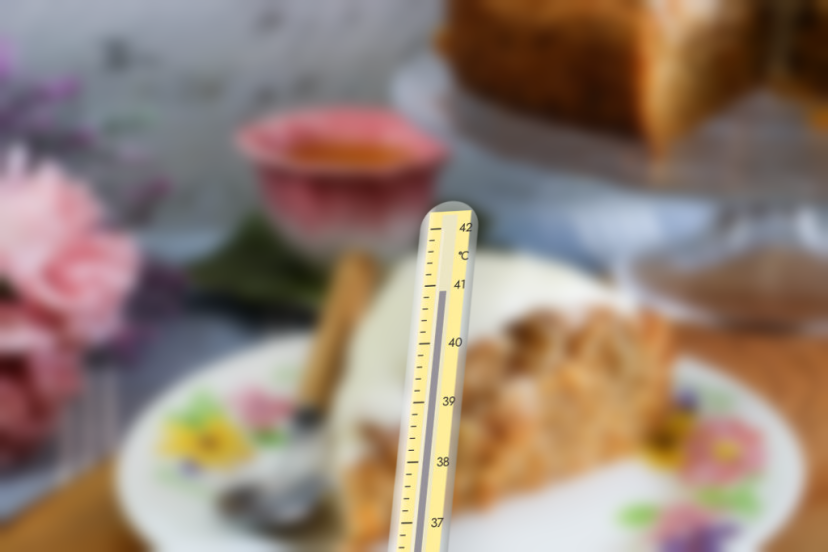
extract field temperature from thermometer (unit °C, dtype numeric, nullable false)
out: 40.9 °C
